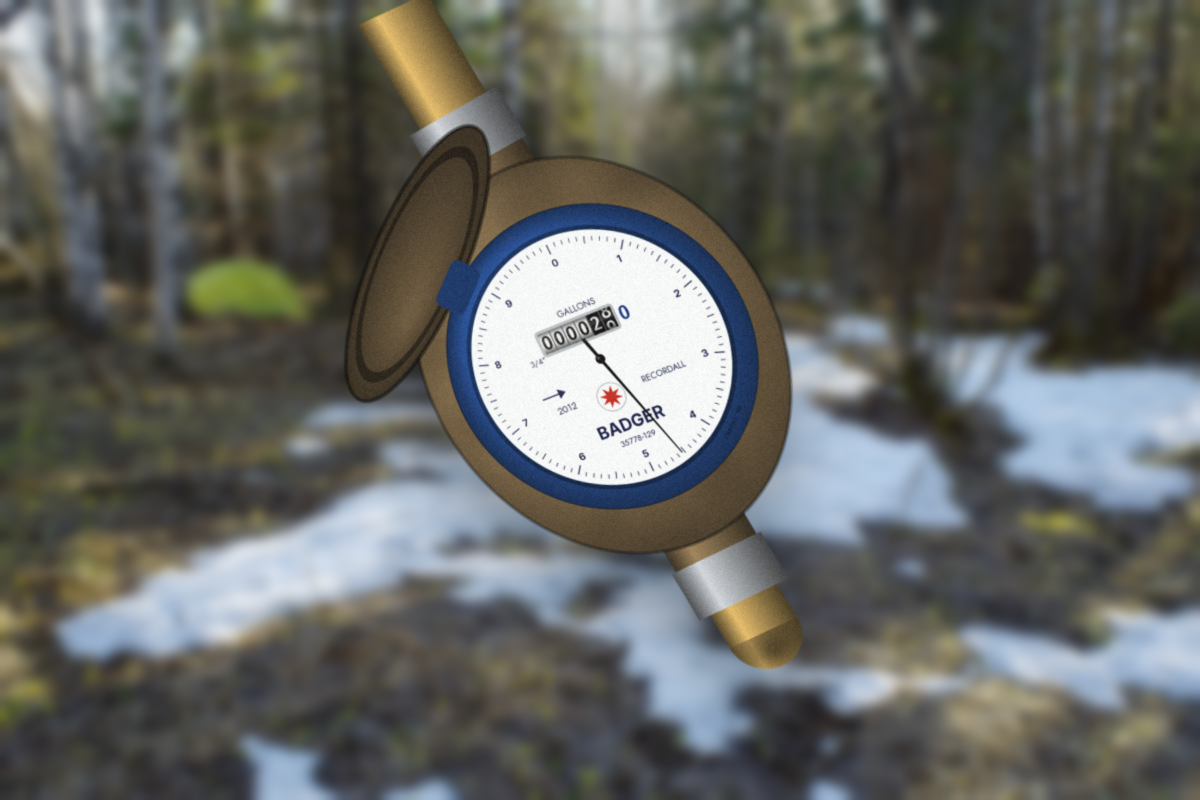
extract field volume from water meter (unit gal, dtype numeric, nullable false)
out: 284.5 gal
